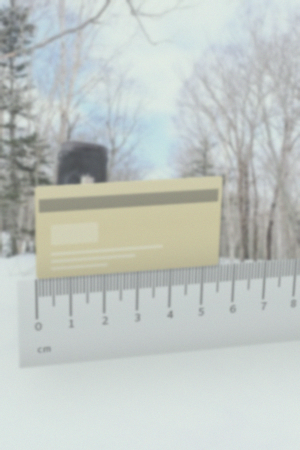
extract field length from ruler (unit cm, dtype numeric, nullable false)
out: 5.5 cm
